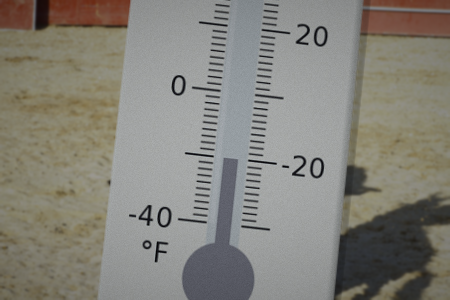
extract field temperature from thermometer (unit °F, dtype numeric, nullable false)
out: -20 °F
